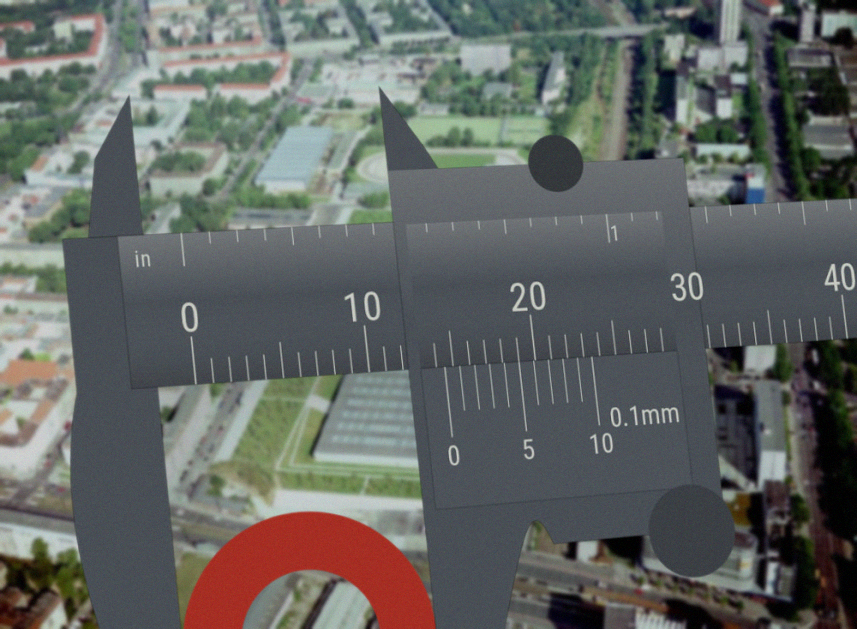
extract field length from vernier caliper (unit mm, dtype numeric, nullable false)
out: 14.5 mm
